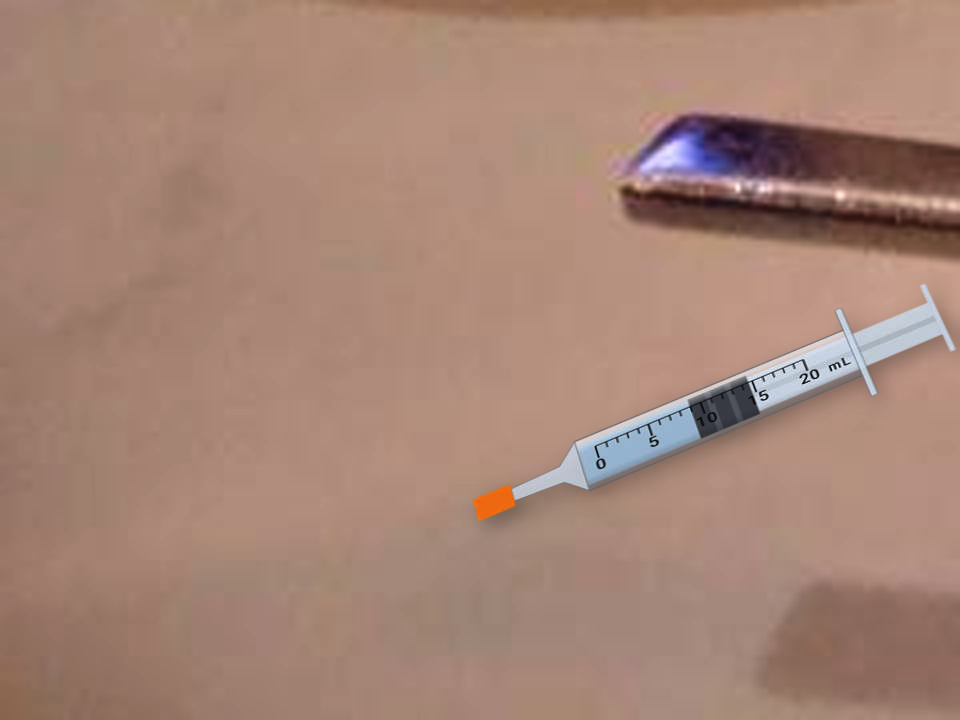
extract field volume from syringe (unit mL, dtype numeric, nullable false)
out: 9 mL
